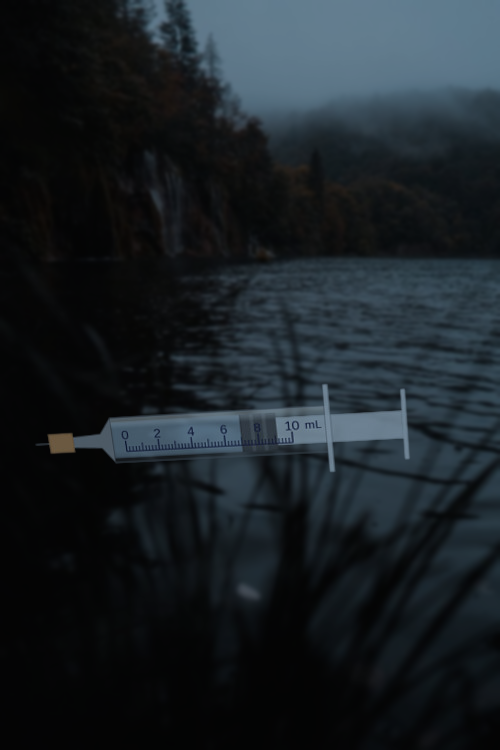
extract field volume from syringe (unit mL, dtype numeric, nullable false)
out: 7 mL
